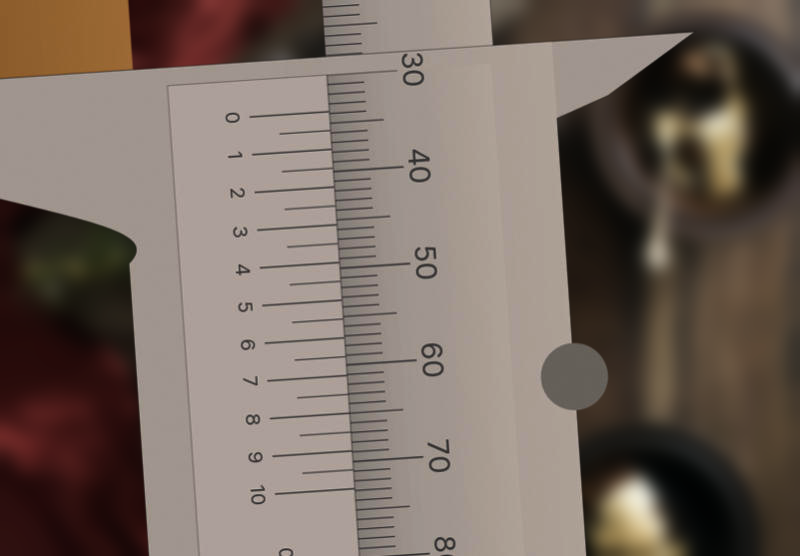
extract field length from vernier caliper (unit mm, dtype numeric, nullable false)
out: 33.8 mm
